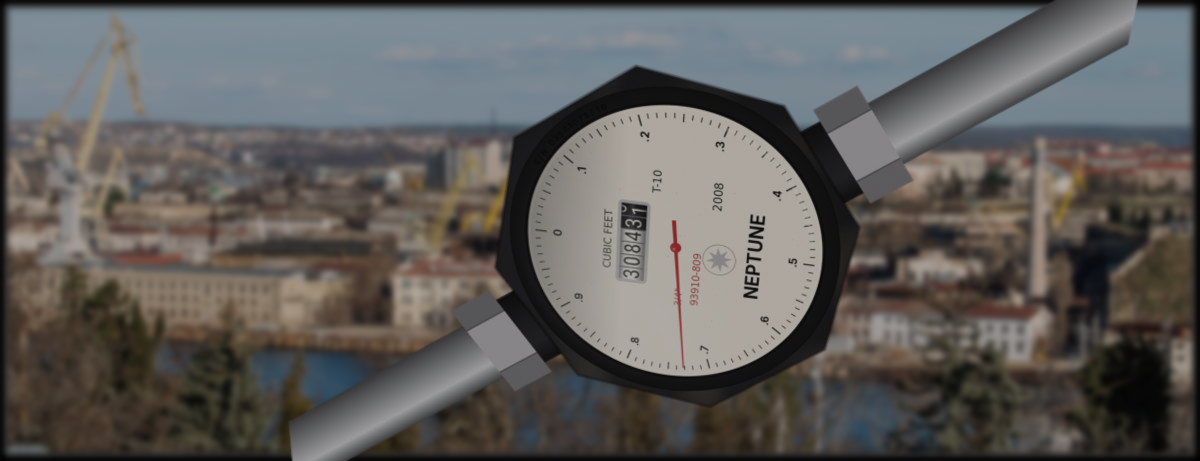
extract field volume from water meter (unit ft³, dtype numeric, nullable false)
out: 308430.73 ft³
